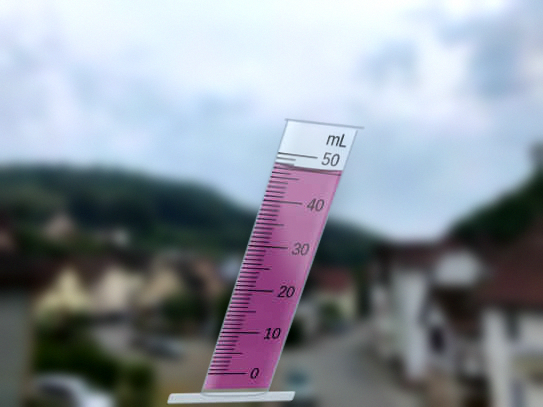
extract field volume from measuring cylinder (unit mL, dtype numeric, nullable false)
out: 47 mL
